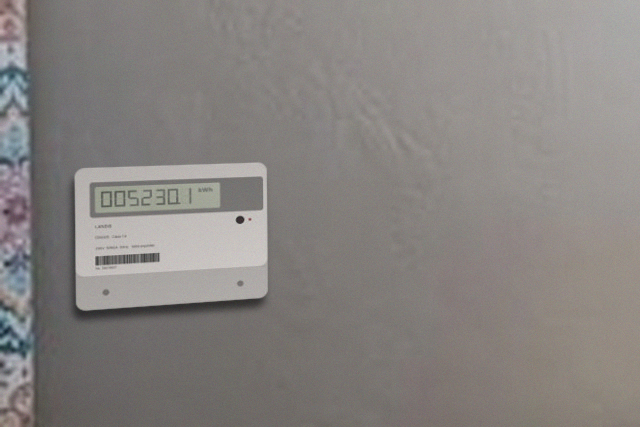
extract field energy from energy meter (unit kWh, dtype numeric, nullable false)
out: 5230.1 kWh
